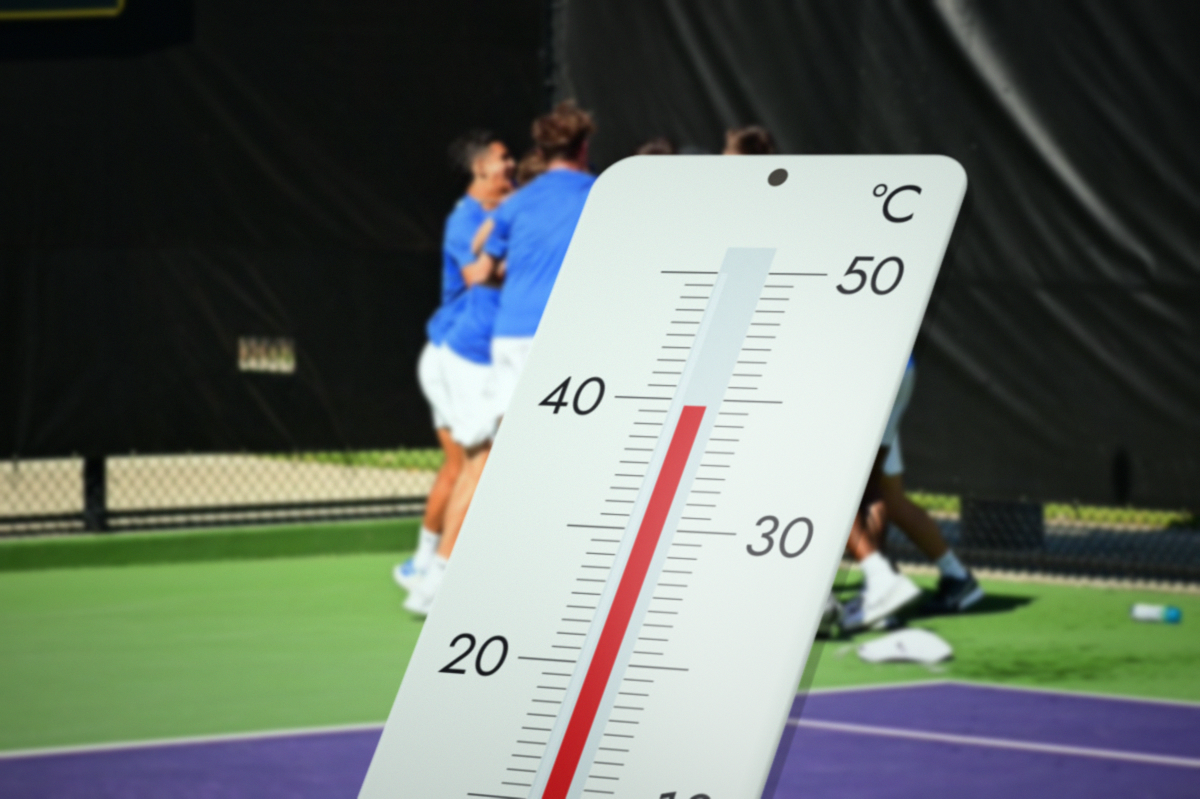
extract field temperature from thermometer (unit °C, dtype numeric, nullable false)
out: 39.5 °C
